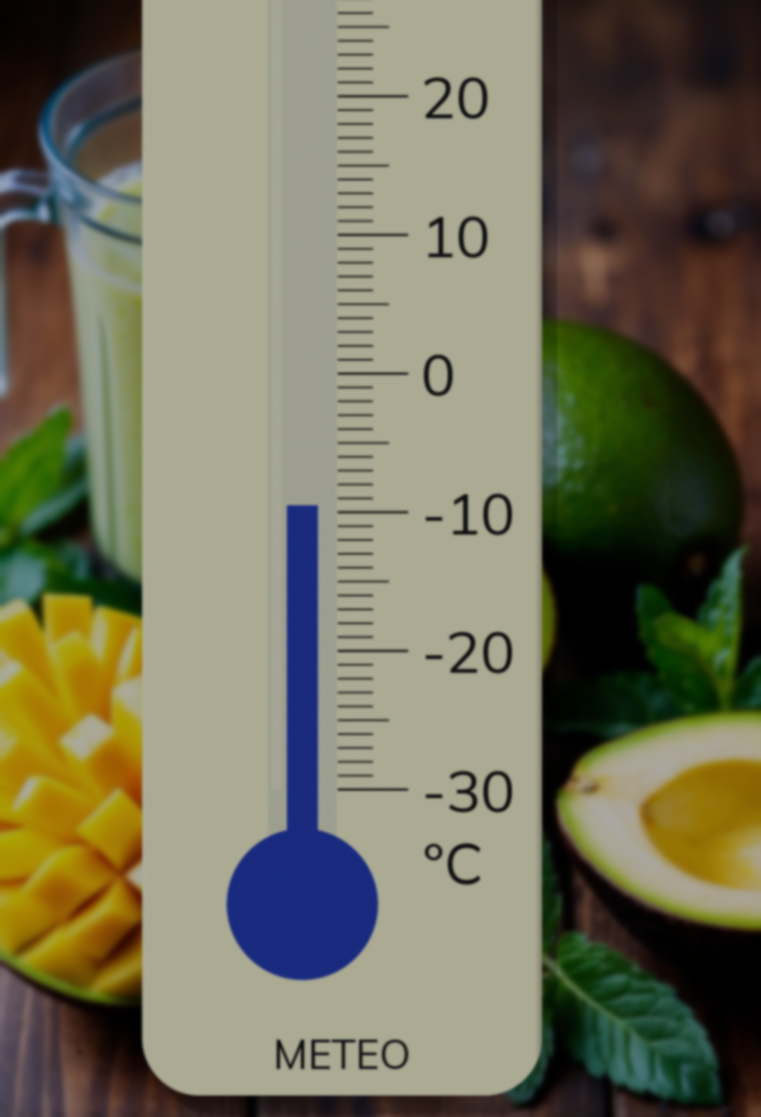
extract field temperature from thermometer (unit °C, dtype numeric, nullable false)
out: -9.5 °C
